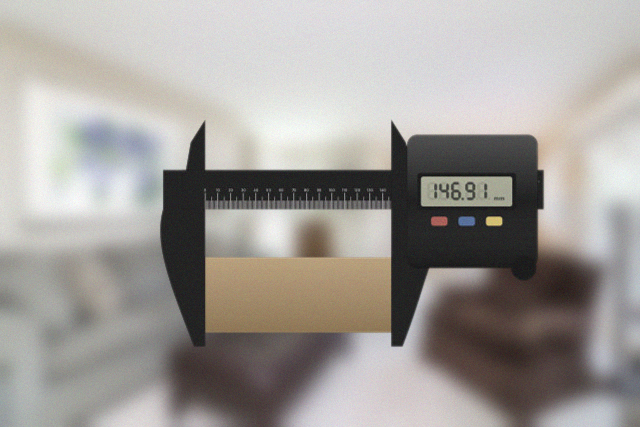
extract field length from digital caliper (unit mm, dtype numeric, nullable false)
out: 146.91 mm
